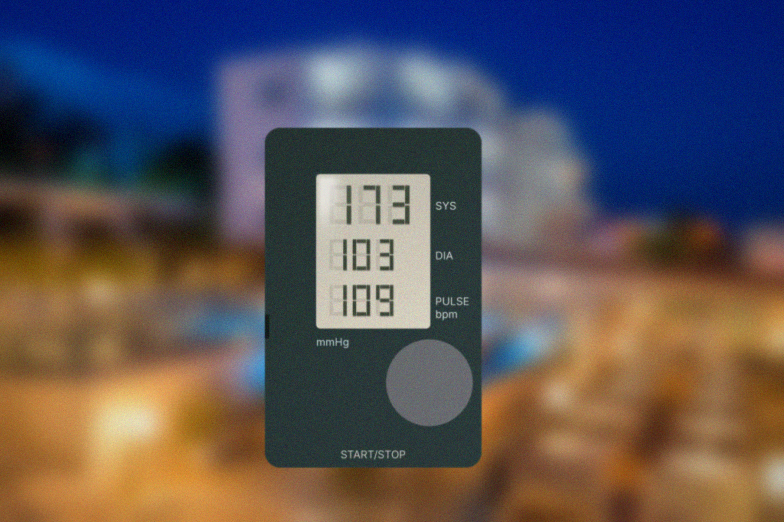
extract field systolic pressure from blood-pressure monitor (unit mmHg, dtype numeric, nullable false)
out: 173 mmHg
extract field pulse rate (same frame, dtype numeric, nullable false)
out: 109 bpm
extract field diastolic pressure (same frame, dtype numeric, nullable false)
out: 103 mmHg
